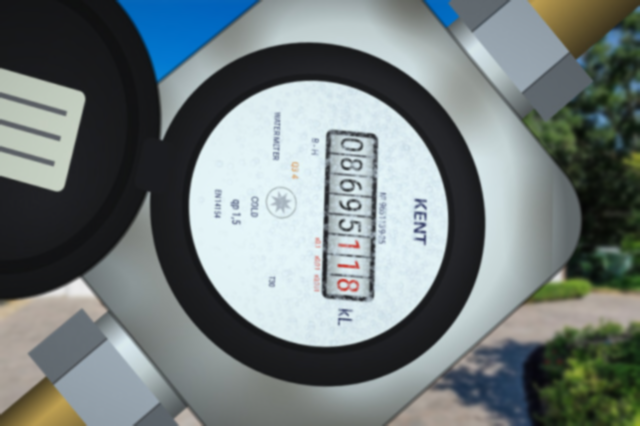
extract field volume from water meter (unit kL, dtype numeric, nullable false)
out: 8695.118 kL
